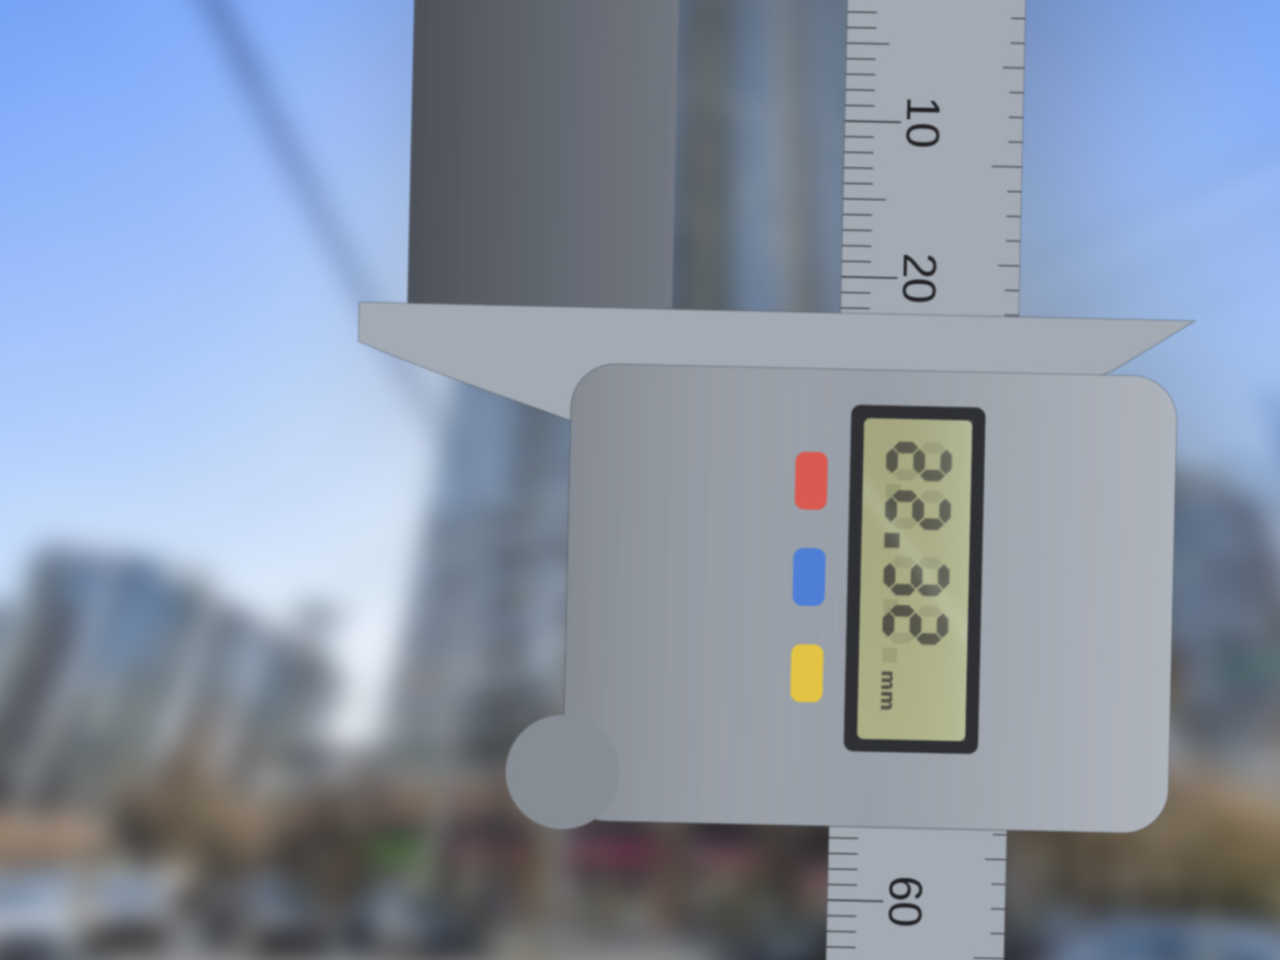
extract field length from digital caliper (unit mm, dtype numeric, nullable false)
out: 22.32 mm
